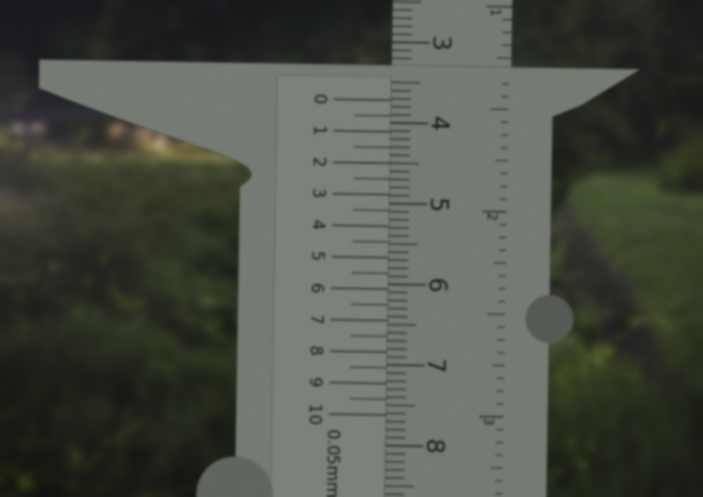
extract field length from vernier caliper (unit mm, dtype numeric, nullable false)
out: 37.2 mm
